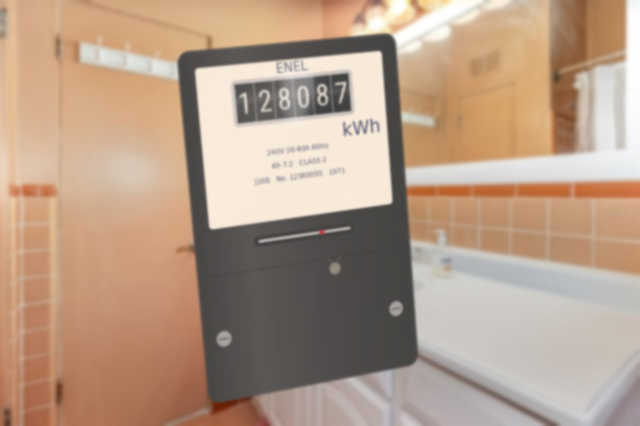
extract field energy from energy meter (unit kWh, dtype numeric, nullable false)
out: 128087 kWh
